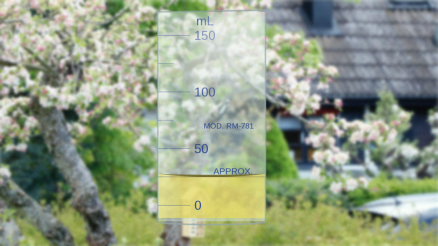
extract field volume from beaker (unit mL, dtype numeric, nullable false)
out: 25 mL
